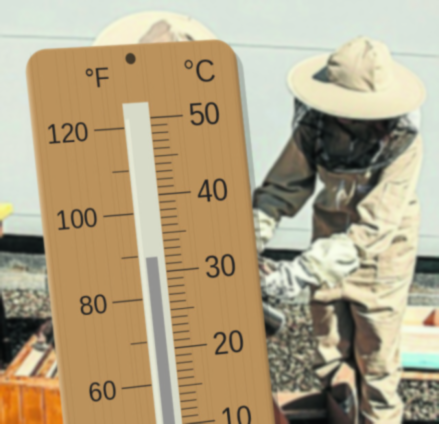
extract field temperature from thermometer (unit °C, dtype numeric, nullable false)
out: 32 °C
